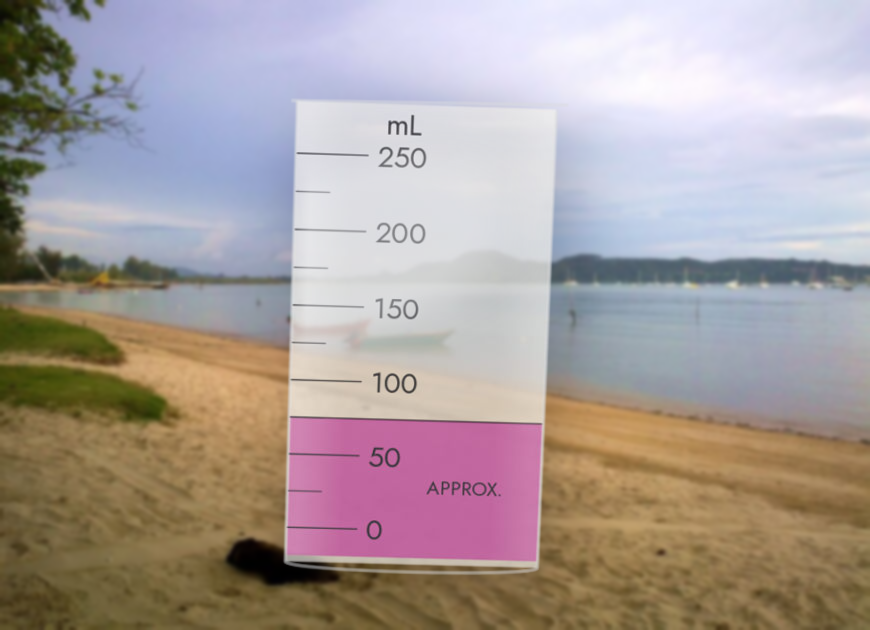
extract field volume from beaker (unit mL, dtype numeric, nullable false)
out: 75 mL
